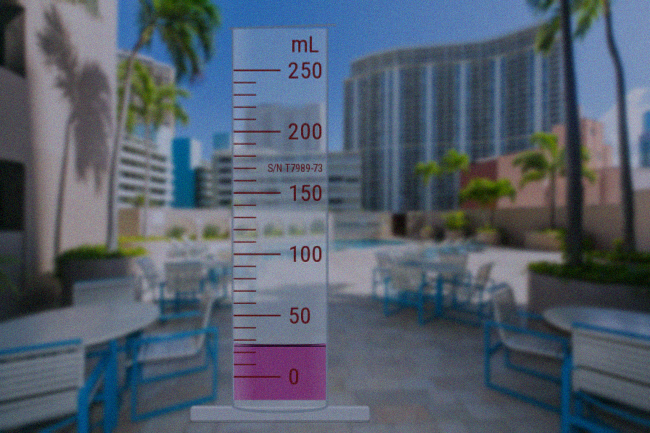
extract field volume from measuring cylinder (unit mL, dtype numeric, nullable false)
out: 25 mL
